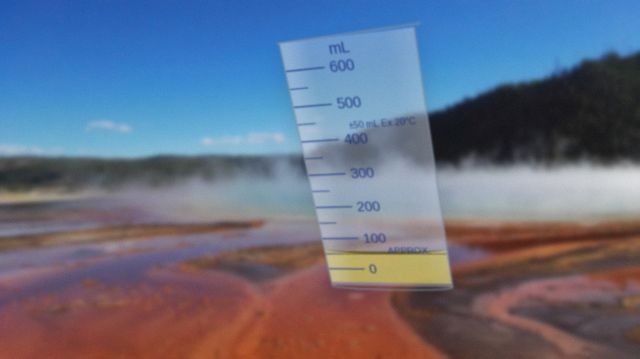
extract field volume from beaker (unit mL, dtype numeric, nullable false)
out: 50 mL
